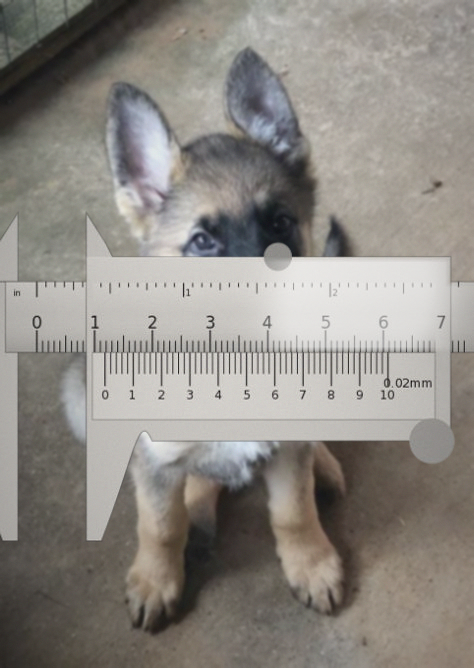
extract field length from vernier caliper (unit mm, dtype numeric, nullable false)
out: 11.8 mm
